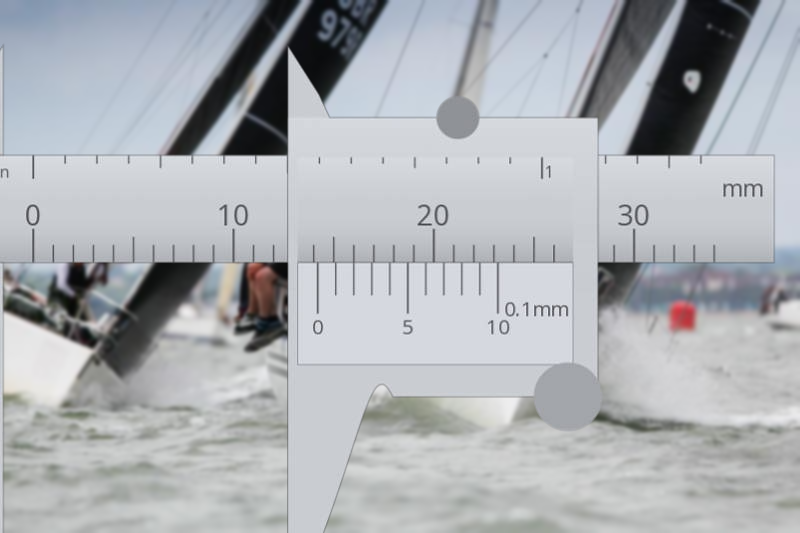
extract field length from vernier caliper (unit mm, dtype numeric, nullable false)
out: 14.2 mm
